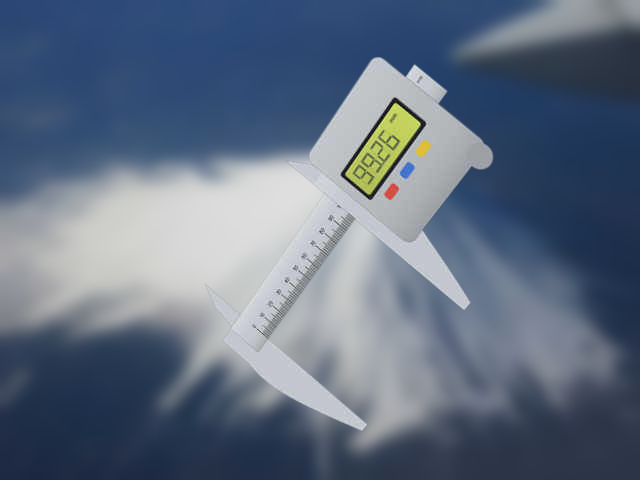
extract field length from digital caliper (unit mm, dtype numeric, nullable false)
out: 99.26 mm
